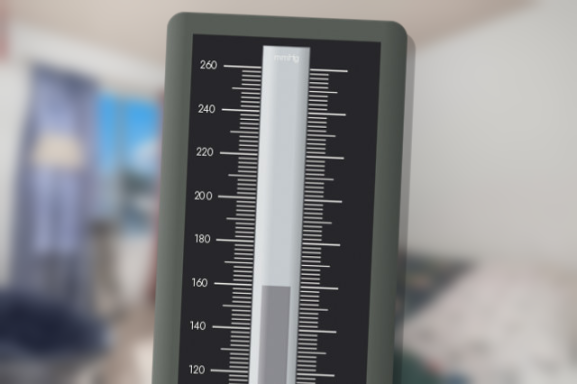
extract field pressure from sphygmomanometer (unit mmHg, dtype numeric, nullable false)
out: 160 mmHg
